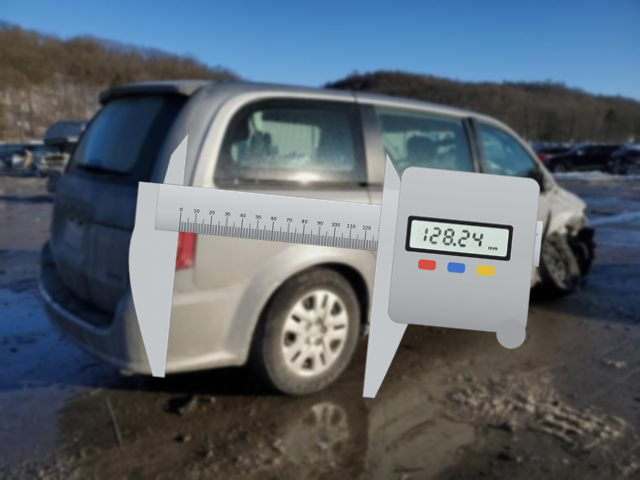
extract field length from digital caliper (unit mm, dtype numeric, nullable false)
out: 128.24 mm
